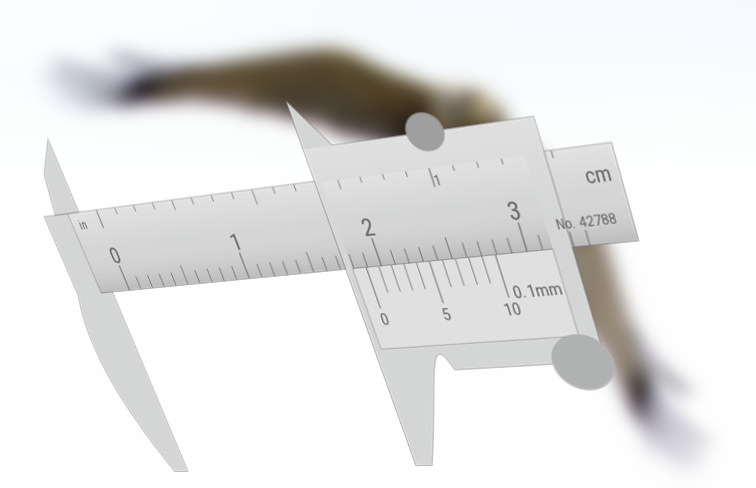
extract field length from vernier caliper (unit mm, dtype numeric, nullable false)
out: 18.9 mm
